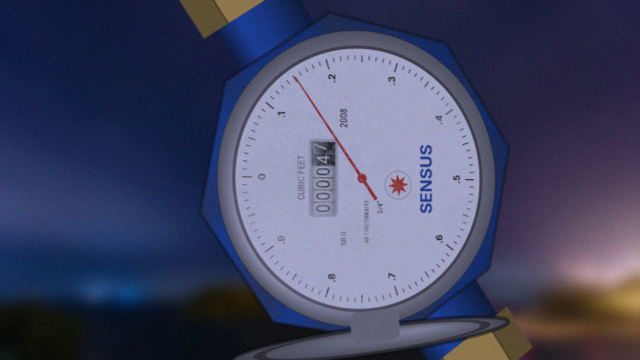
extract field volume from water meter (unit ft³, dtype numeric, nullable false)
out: 47.15 ft³
